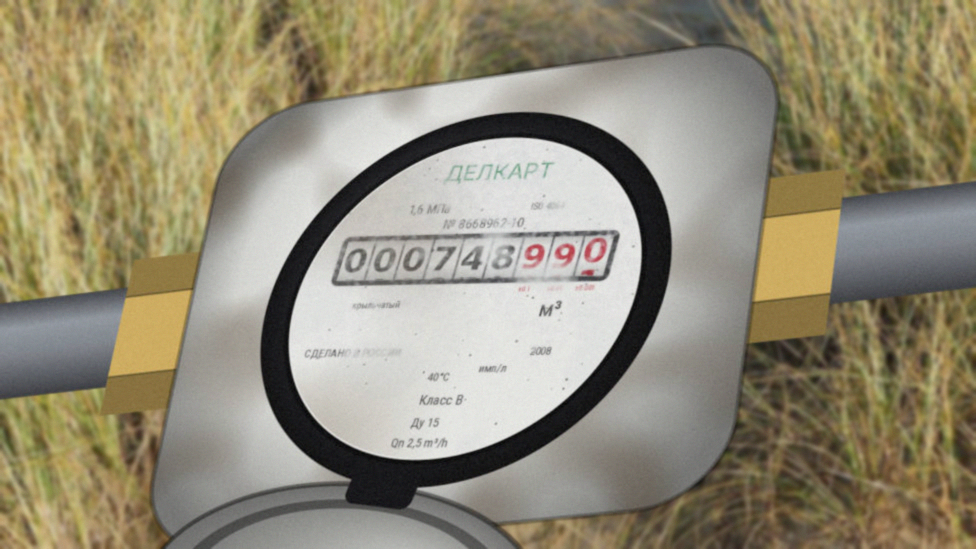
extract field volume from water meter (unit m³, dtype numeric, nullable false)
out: 748.990 m³
